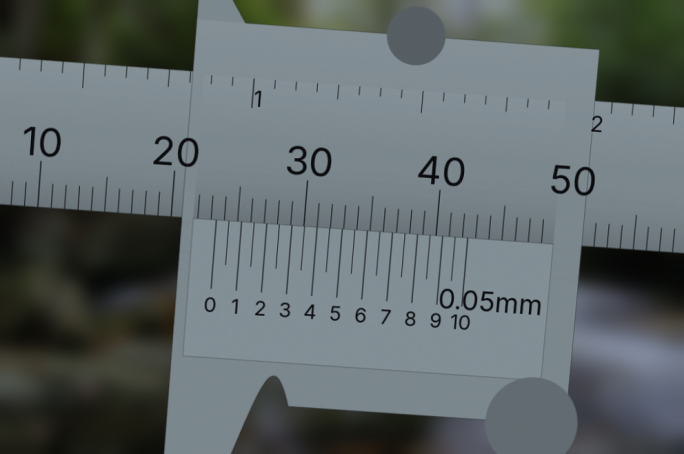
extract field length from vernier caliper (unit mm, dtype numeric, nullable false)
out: 23.4 mm
